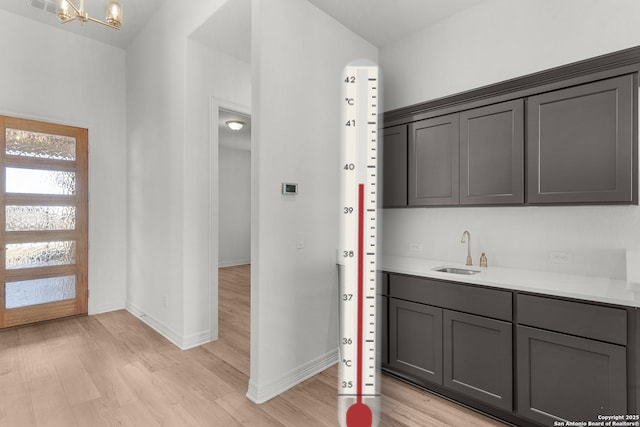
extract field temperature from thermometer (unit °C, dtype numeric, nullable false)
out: 39.6 °C
